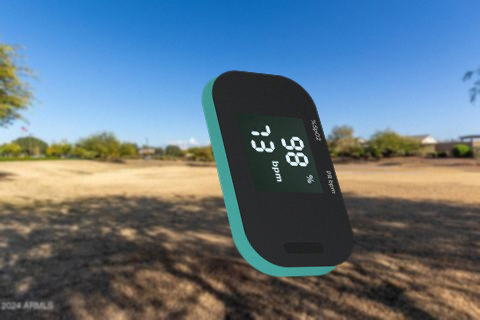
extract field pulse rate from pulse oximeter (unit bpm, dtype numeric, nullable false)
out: 73 bpm
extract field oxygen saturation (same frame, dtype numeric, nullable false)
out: 98 %
